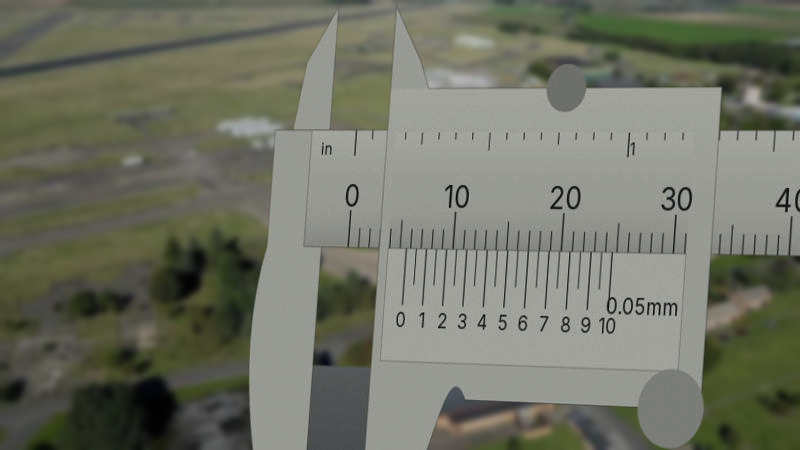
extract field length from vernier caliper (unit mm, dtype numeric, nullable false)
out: 5.6 mm
